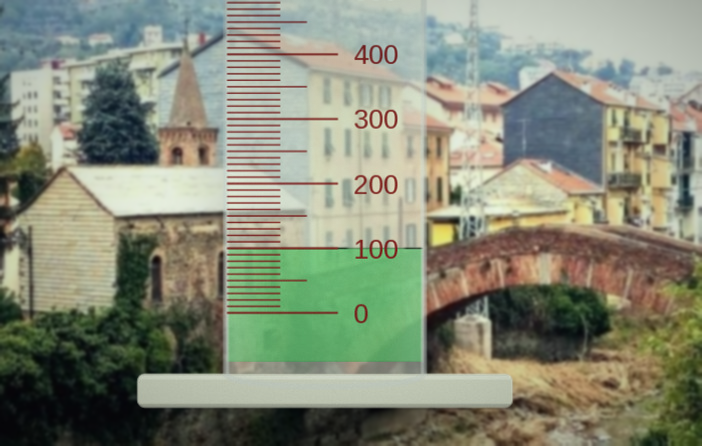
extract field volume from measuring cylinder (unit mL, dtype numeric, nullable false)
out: 100 mL
